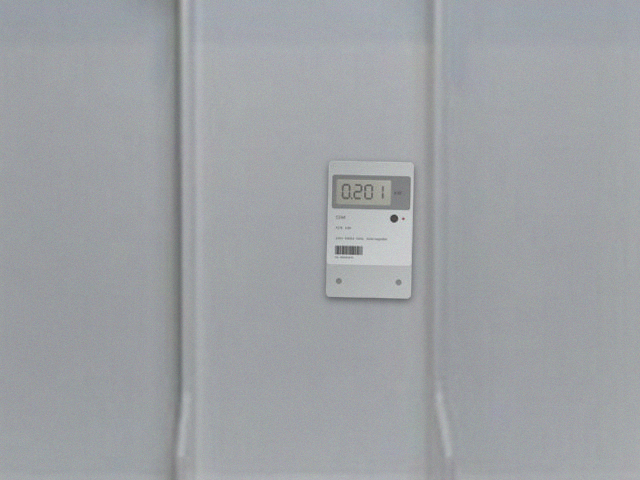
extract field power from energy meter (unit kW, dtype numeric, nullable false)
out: 0.201 kW
